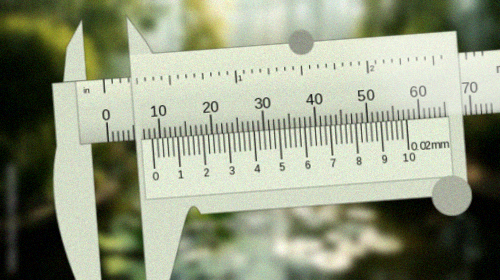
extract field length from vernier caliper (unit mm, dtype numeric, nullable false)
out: 8.5 mm
